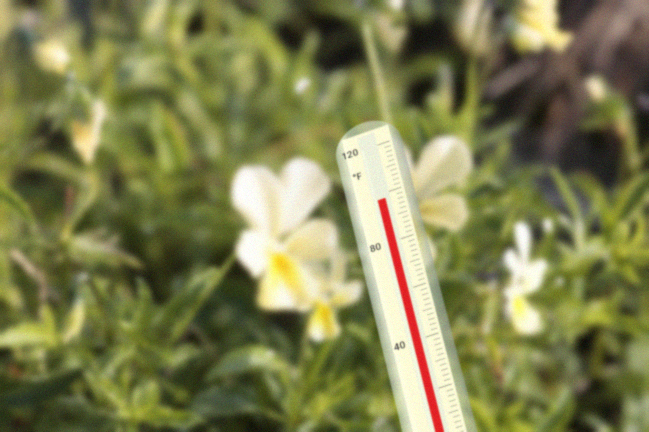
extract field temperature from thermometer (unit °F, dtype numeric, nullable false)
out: 98 °F
